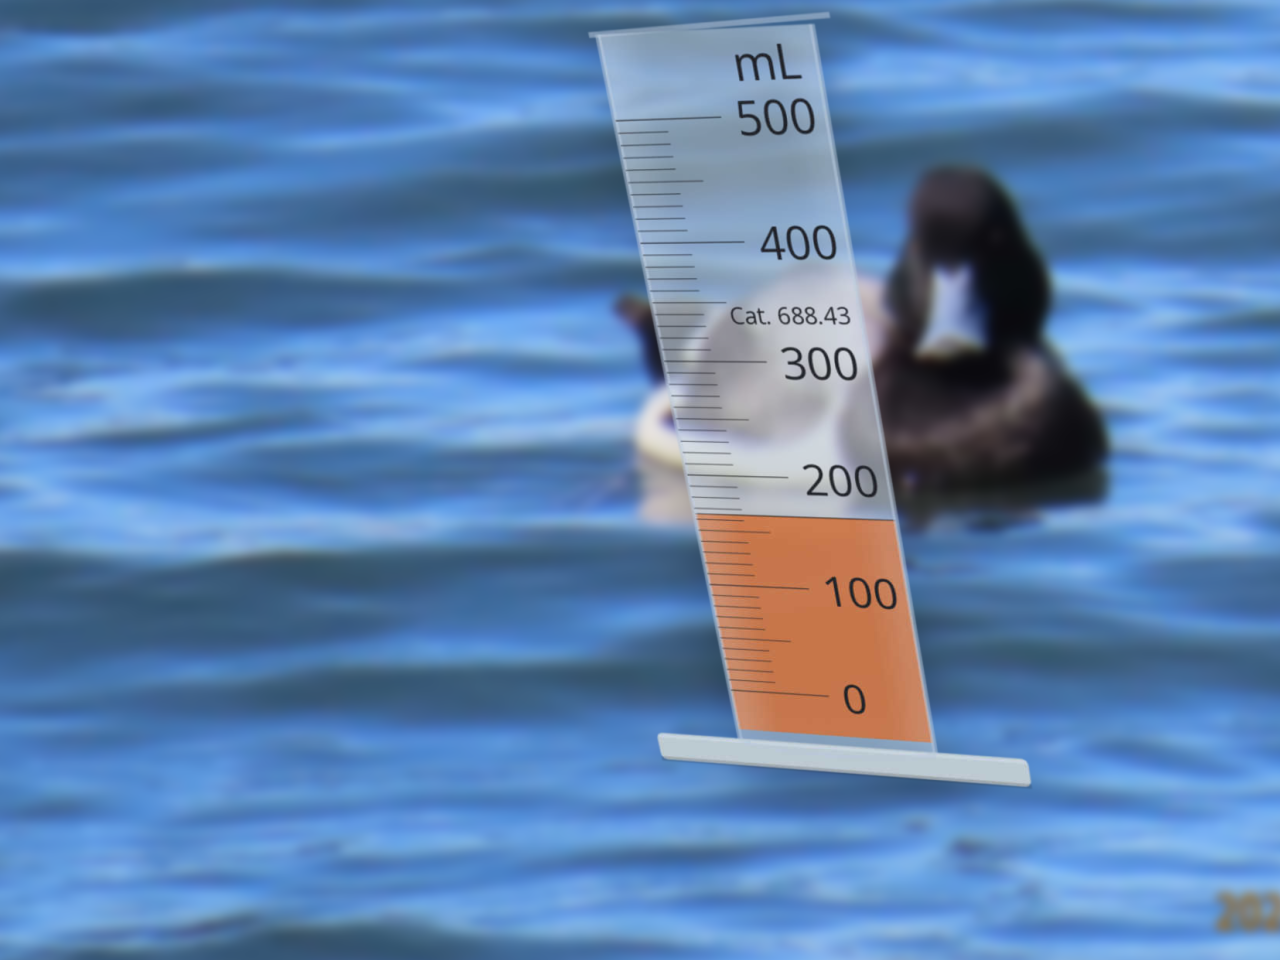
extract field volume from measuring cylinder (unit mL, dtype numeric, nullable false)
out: 165 mL
